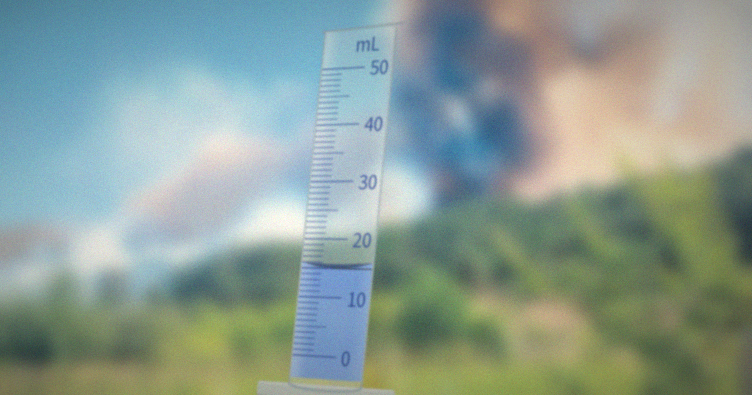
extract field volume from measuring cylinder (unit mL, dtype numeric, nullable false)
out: 15 mL
